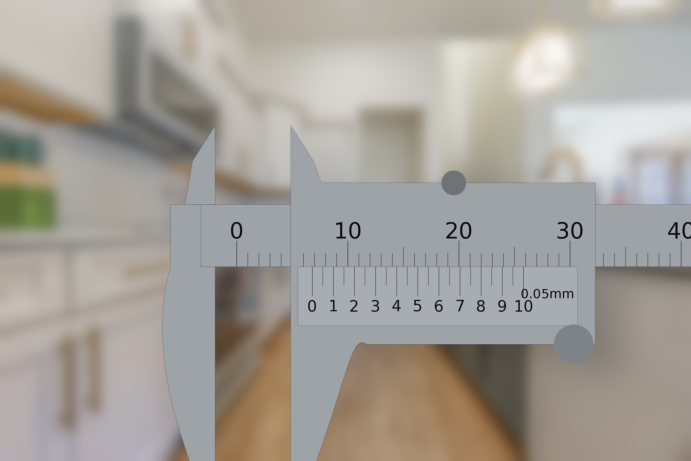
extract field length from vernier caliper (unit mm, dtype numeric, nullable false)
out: 6.8 mm
